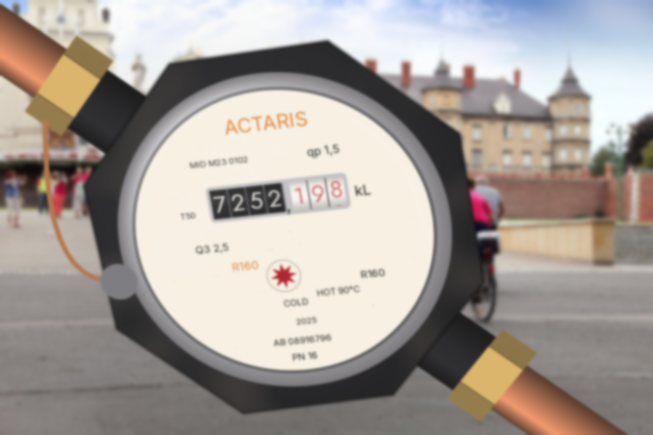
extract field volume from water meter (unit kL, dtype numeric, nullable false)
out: 7252.198 kL
